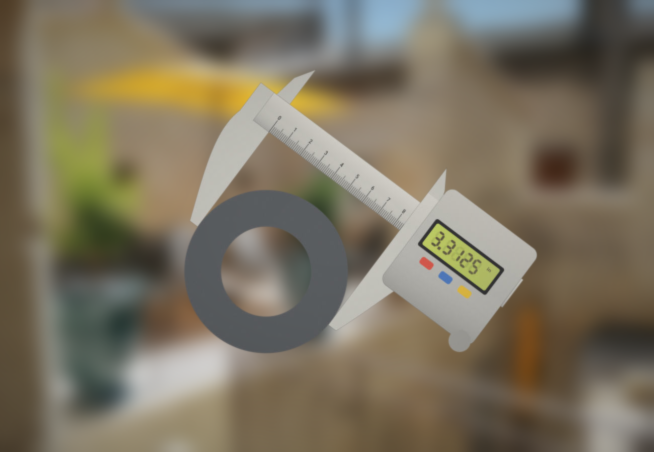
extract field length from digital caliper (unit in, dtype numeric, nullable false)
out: 3.3125 in
